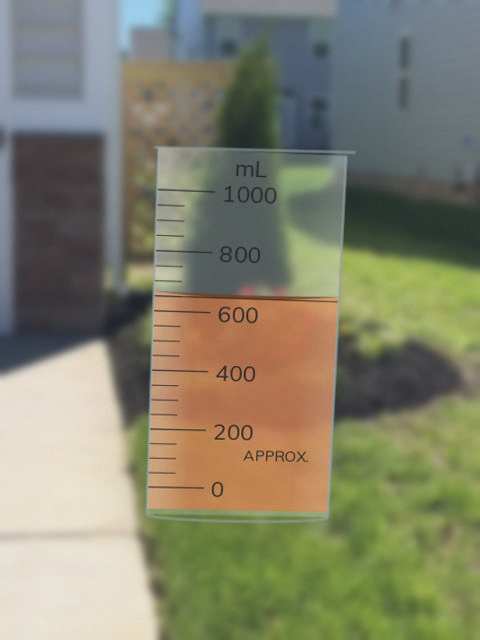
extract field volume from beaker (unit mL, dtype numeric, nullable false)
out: 650 mL
